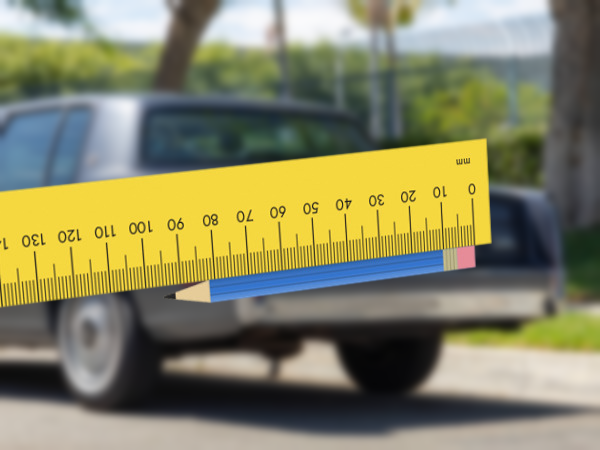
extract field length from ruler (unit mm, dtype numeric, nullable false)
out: 95 mm
